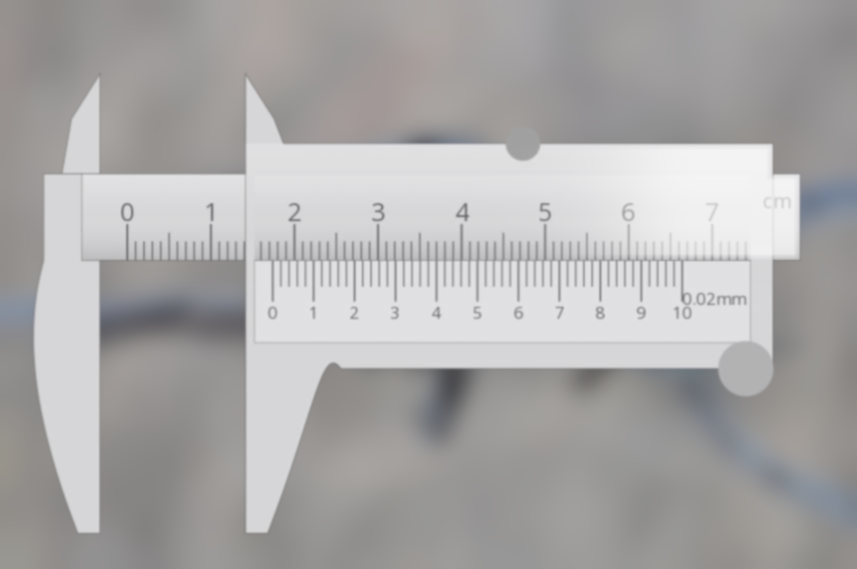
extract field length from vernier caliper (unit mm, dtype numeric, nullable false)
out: 17.4 mm
